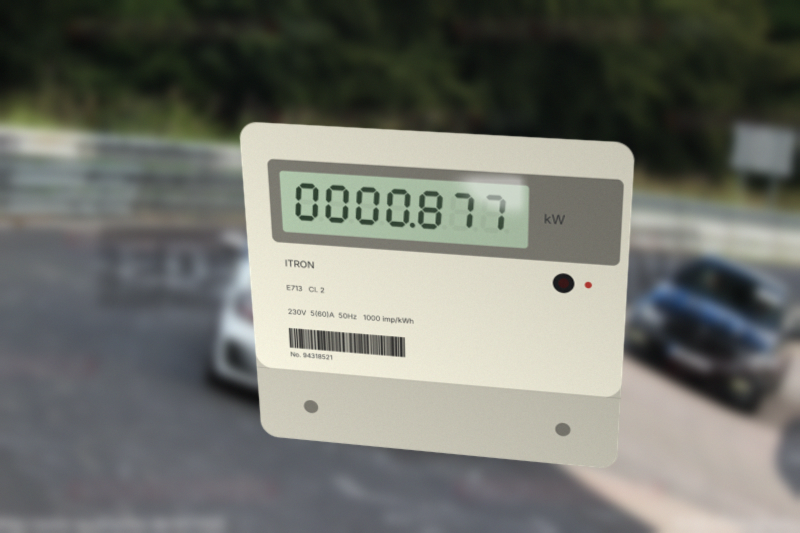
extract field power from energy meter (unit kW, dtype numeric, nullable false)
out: 0.877 kW
